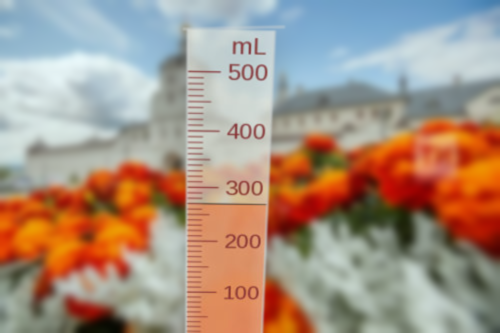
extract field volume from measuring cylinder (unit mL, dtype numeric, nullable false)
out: 270 mL
